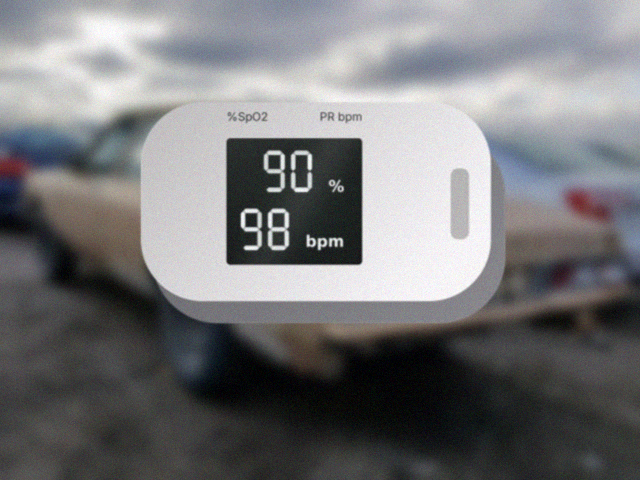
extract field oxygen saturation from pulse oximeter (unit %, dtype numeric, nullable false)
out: 90 %
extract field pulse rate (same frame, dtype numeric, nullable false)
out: 98 bpm
